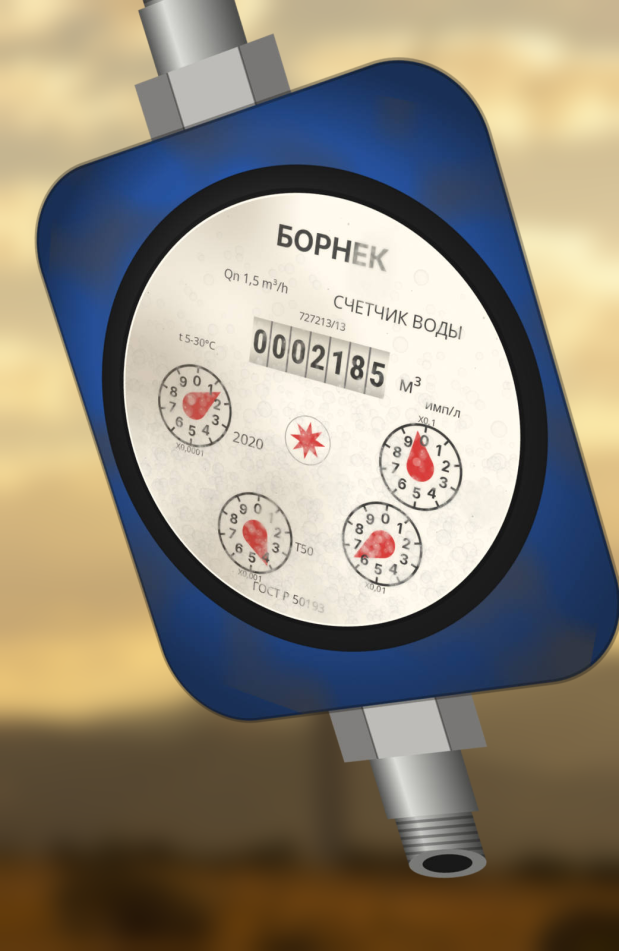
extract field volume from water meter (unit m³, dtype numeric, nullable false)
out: 2184.9641 m³
